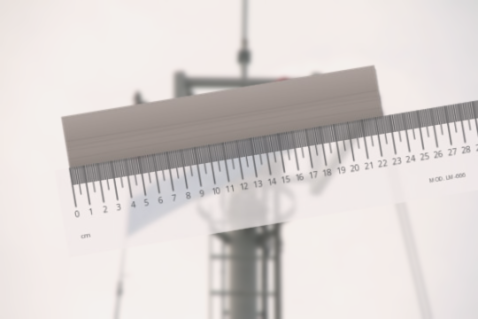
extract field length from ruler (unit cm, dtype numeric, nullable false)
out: 22.5 cm
